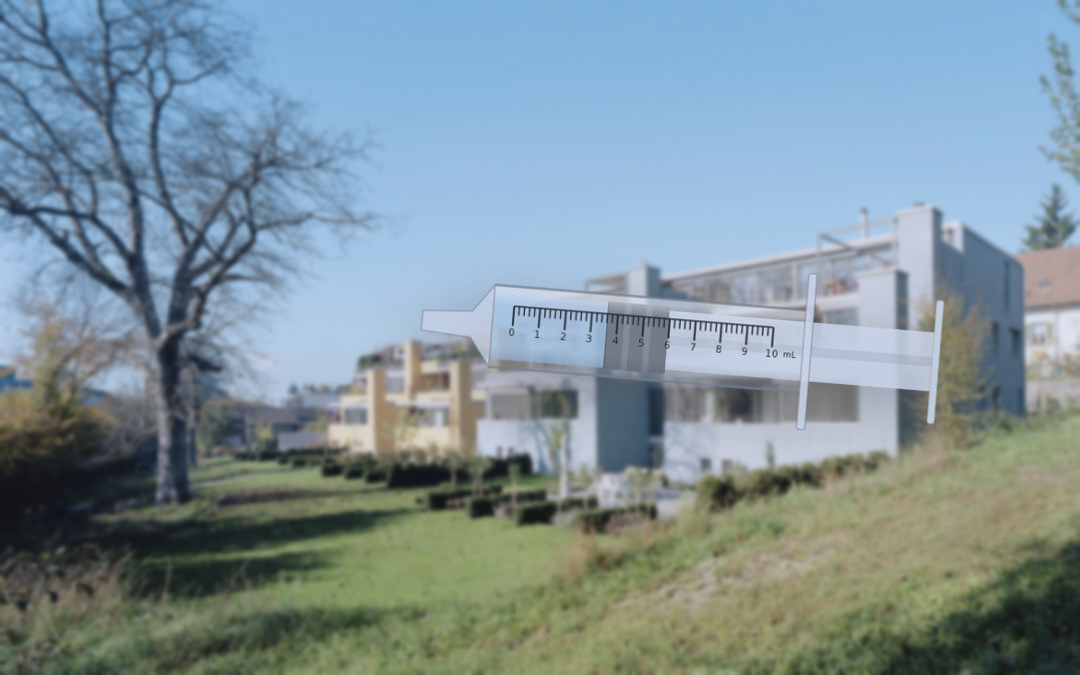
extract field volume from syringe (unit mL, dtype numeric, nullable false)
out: 3.6 mL
